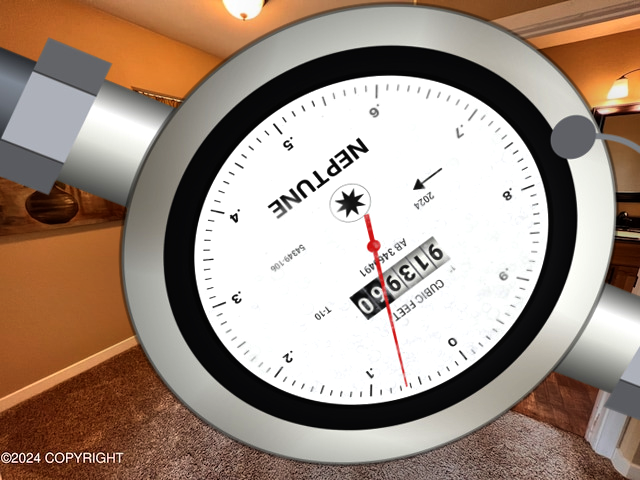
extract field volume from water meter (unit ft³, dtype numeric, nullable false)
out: 913960.06 ft³
